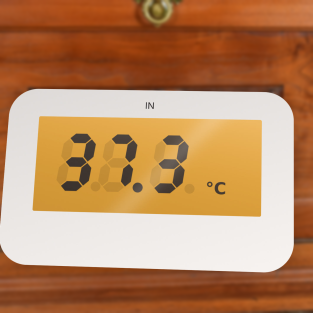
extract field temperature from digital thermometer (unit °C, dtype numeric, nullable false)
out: 37.3 °C
